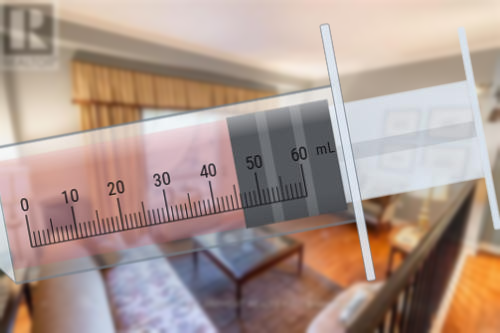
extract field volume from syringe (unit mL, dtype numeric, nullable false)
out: 46 mL
